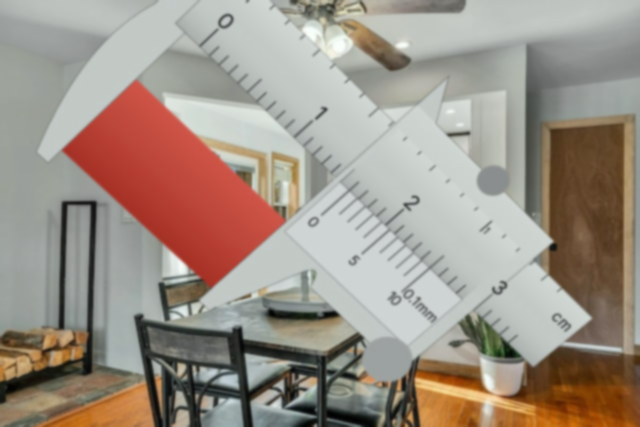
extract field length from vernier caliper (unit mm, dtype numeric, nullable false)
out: 16.0 mm
